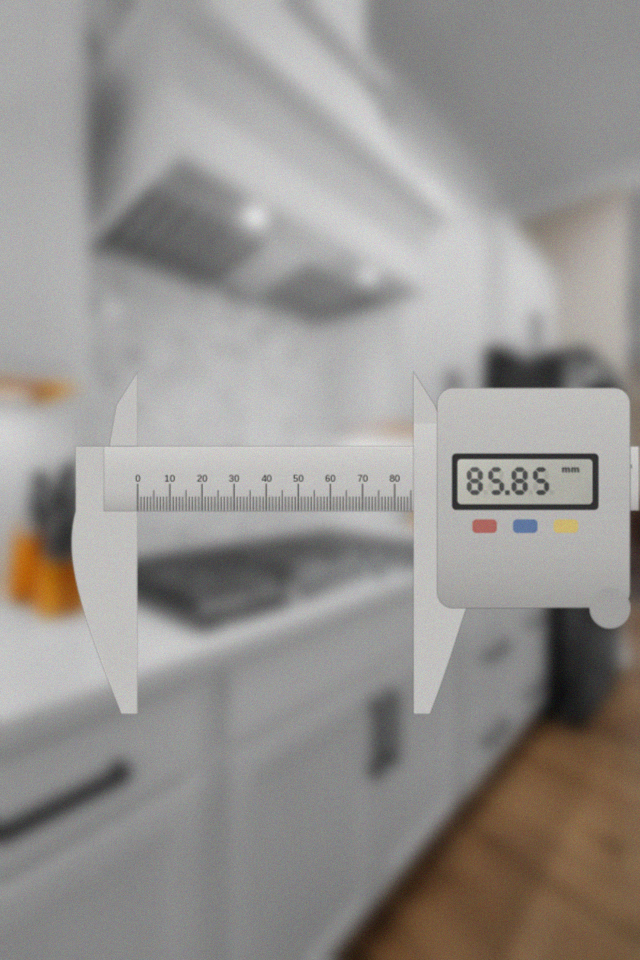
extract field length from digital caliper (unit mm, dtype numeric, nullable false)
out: 85.85 mm
